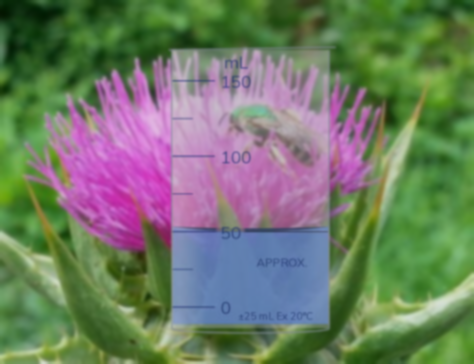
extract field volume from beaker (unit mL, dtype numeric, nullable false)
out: 50 mL
